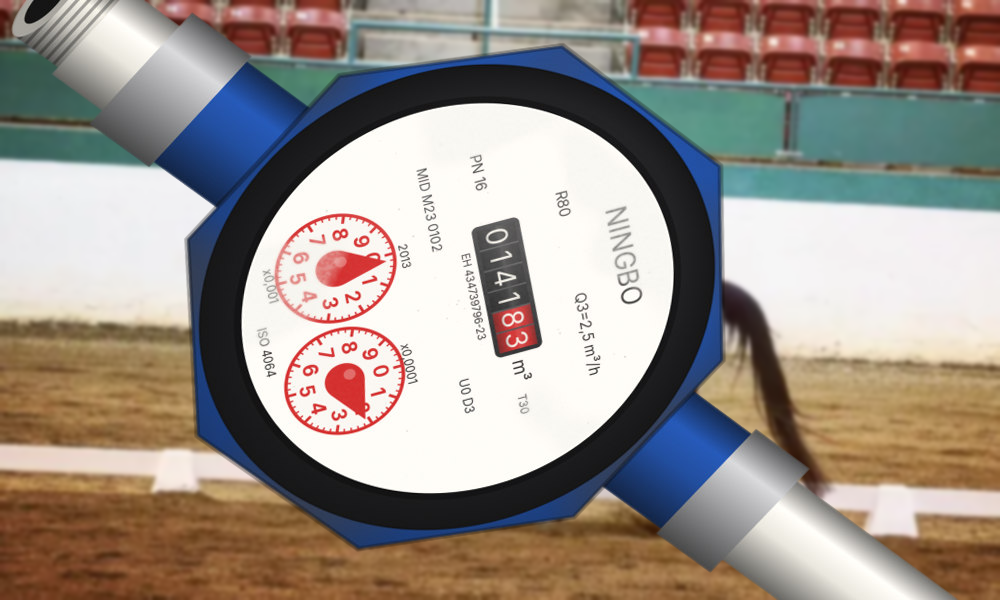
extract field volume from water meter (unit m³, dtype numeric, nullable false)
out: 141.8302 m³
